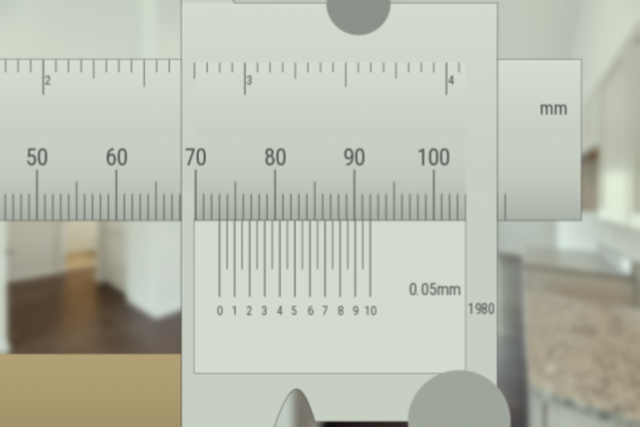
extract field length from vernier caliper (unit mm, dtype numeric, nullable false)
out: 73.0 mm
